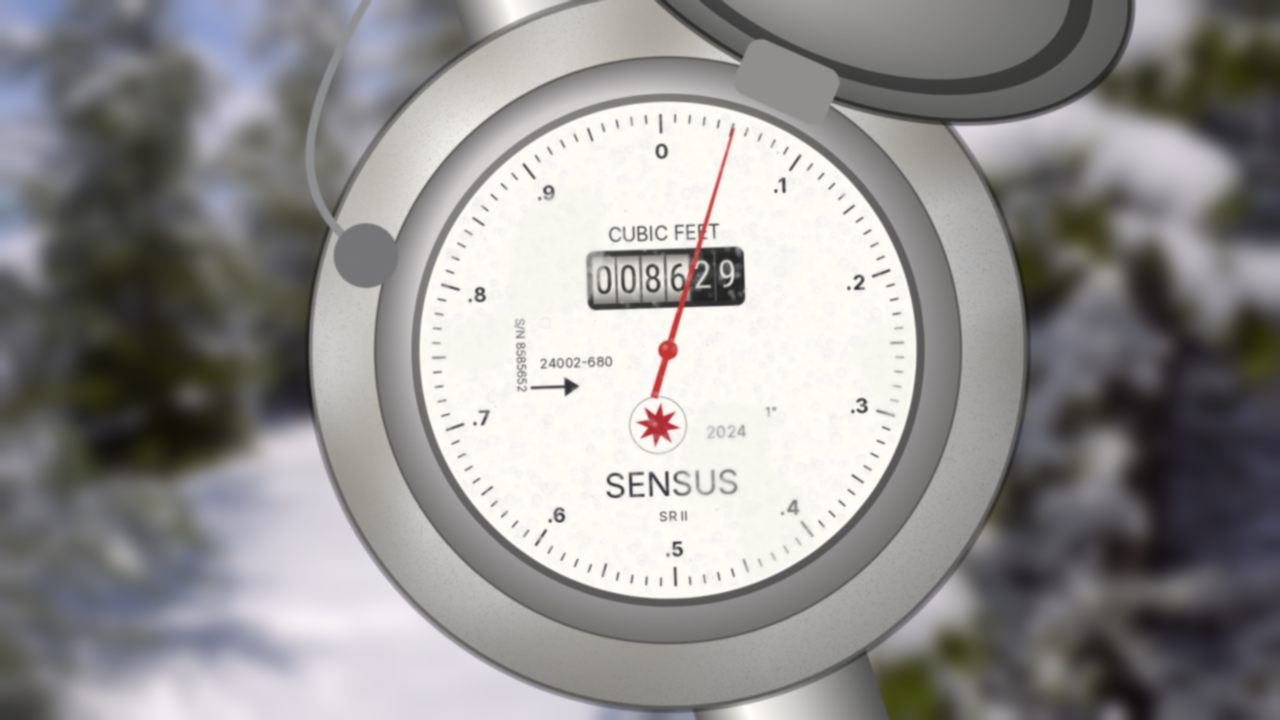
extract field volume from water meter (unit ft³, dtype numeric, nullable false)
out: 8629.05 ft³
